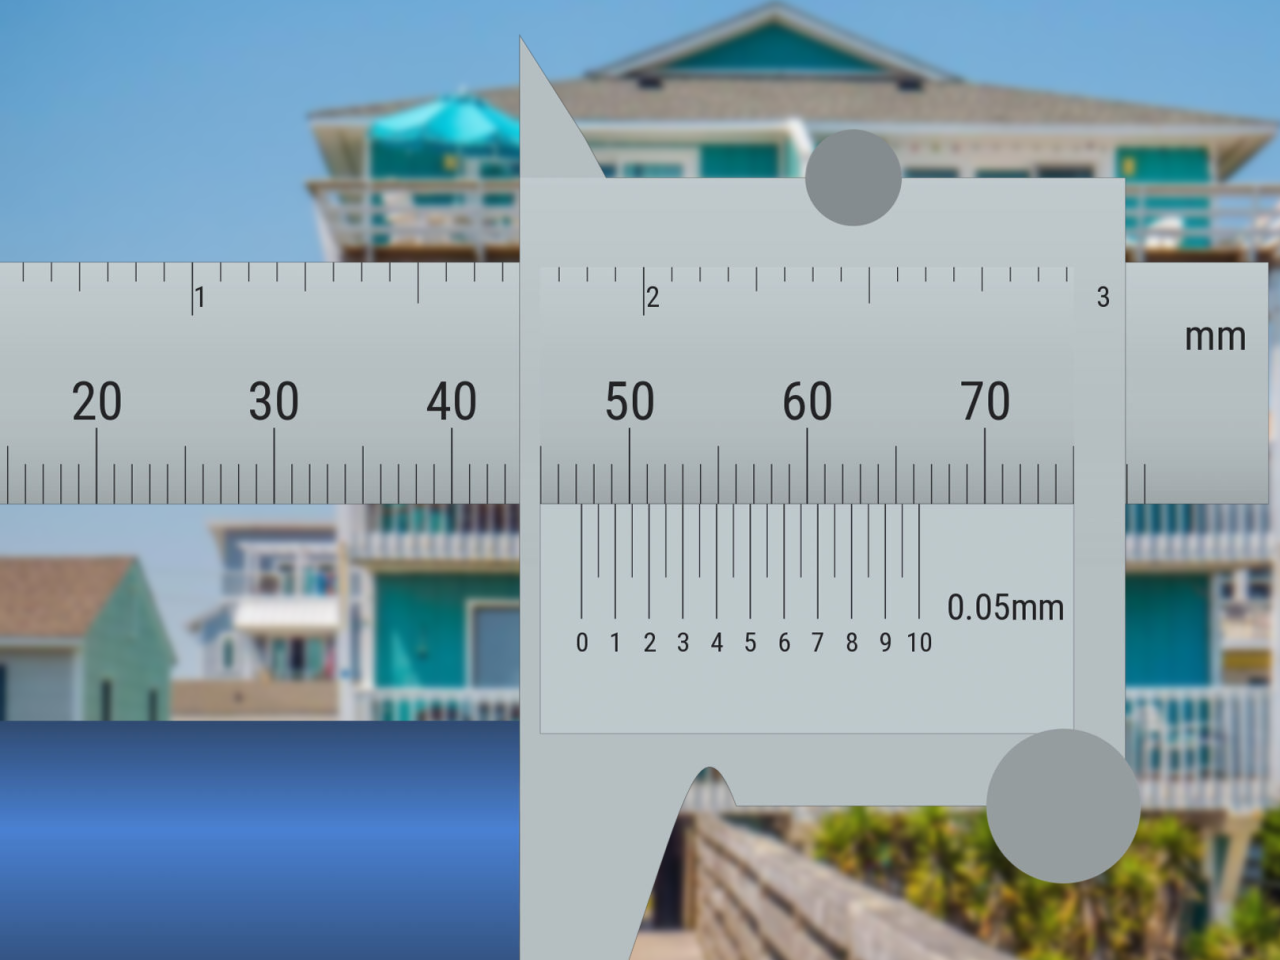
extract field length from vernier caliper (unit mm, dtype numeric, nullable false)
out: 47.3 mm
